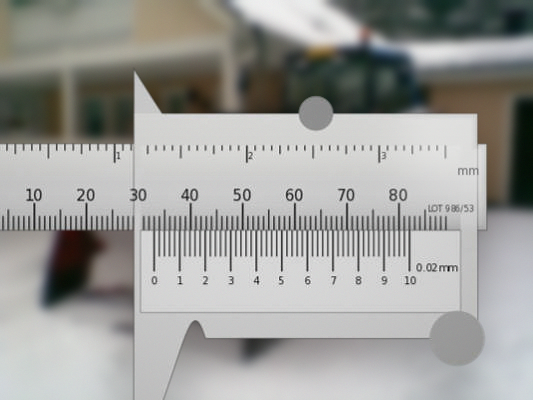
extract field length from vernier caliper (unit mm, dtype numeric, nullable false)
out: 33.0 mm
